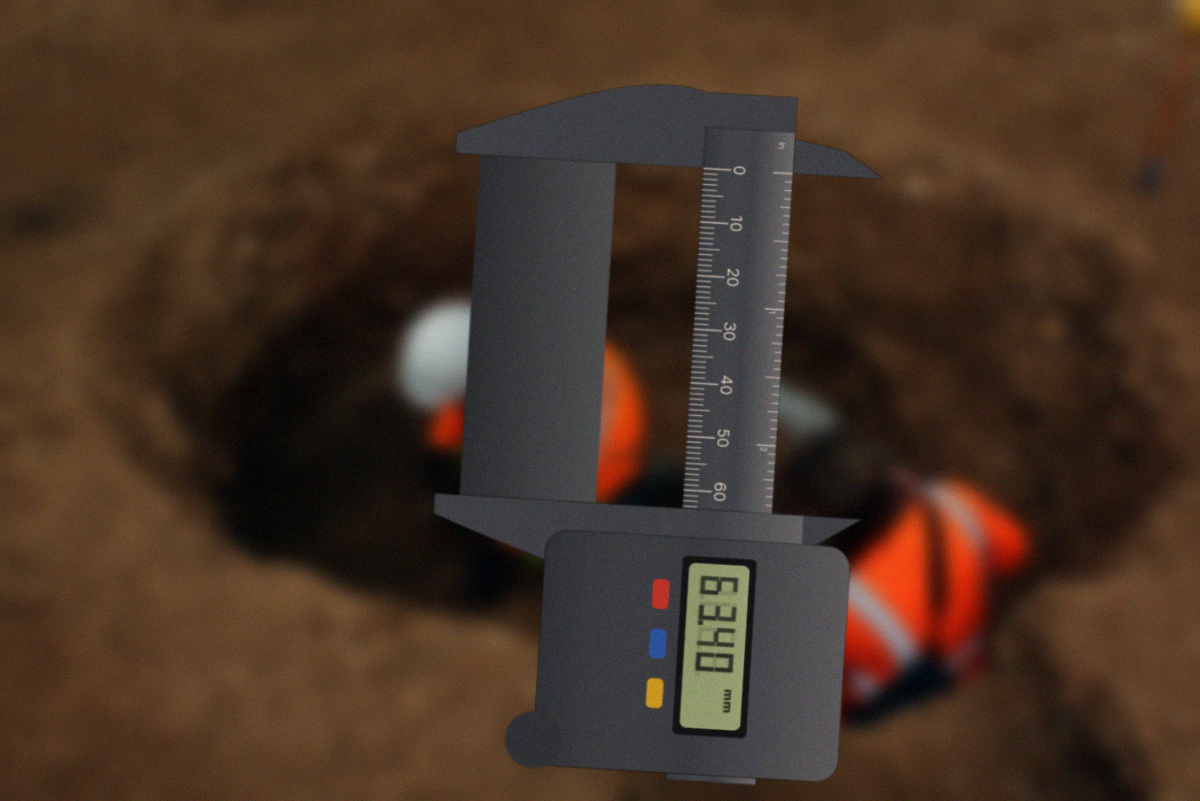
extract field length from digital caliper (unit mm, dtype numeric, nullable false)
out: 63.40 mm
